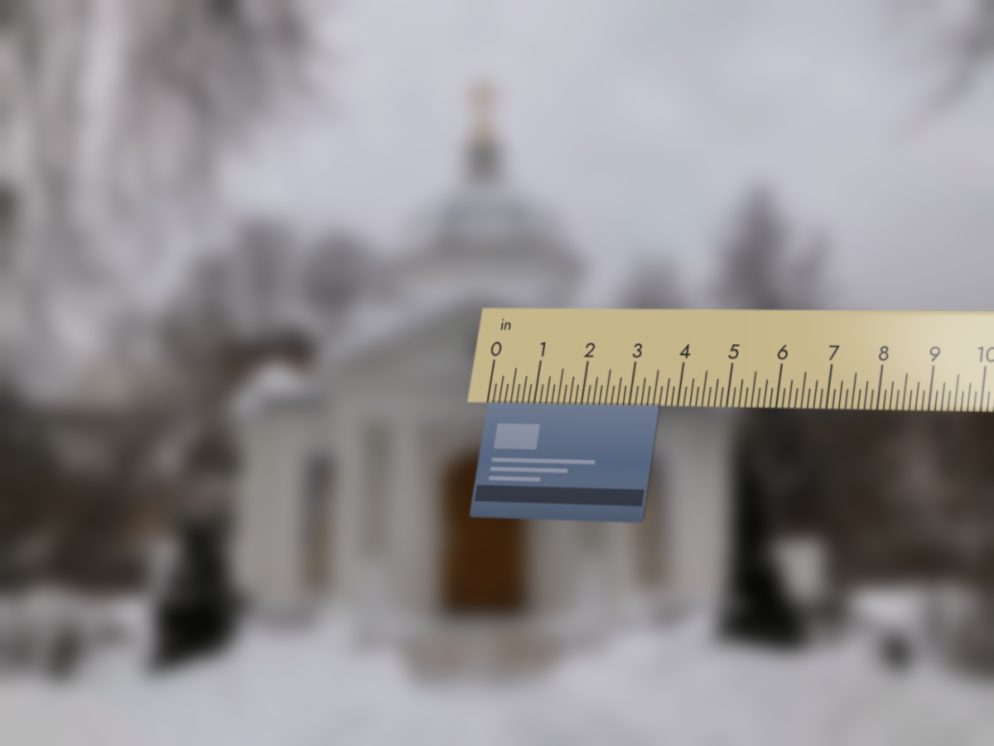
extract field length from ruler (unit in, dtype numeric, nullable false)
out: 3.625 in
